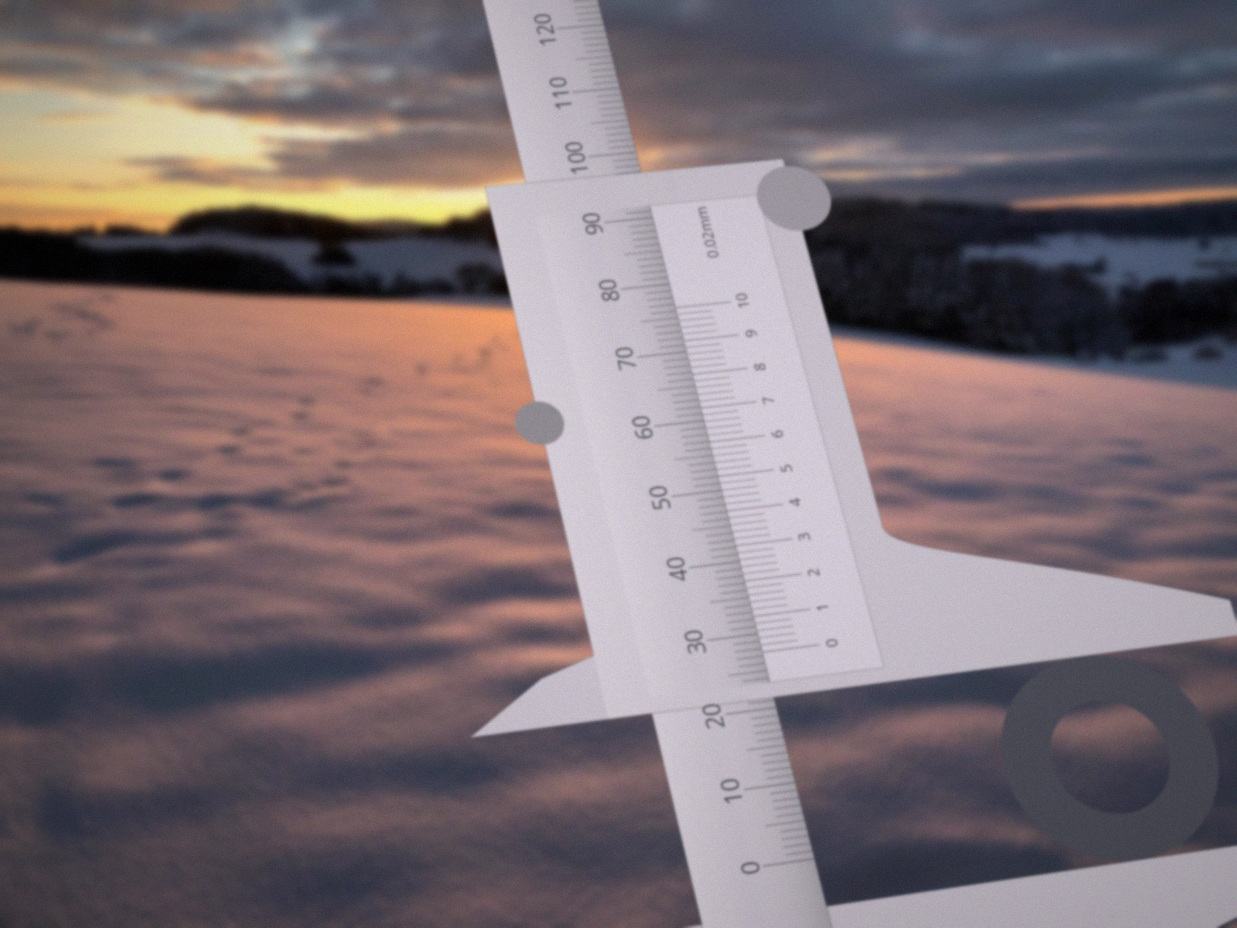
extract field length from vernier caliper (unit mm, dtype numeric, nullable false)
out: 27.5 mm
